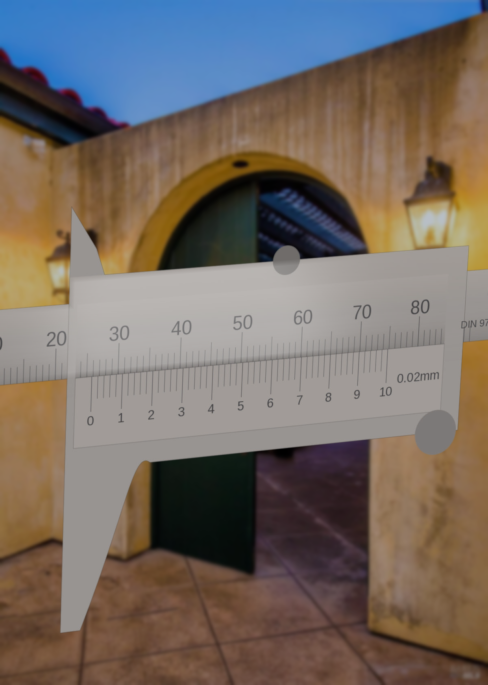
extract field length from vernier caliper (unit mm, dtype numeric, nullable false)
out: 25.8 mm
